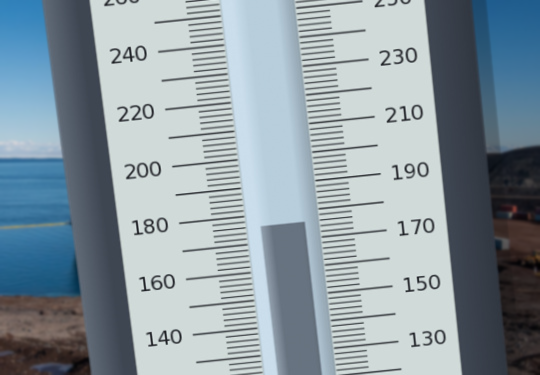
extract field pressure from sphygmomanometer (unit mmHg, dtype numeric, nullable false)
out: 176 mmHg
